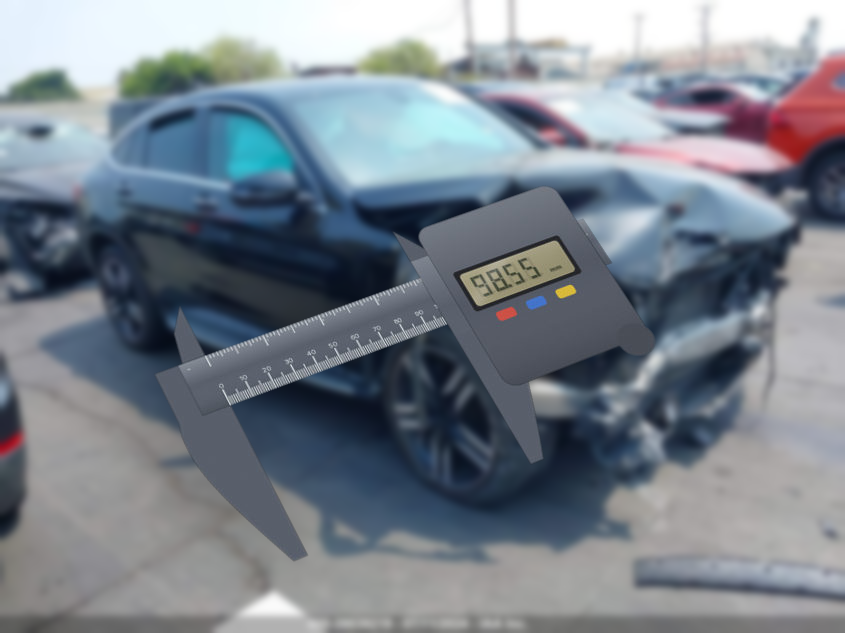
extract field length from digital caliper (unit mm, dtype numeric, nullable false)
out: 98.55 mm
